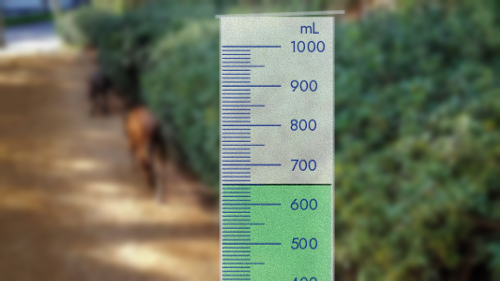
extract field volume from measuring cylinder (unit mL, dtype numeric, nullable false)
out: 650 mL
